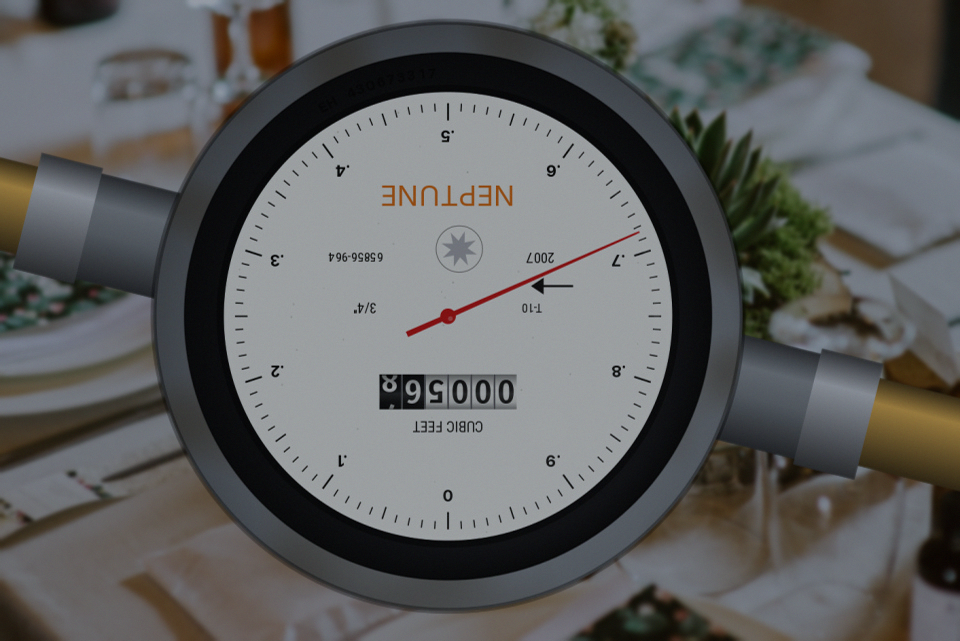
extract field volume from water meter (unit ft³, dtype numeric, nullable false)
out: 567.68 ft³
